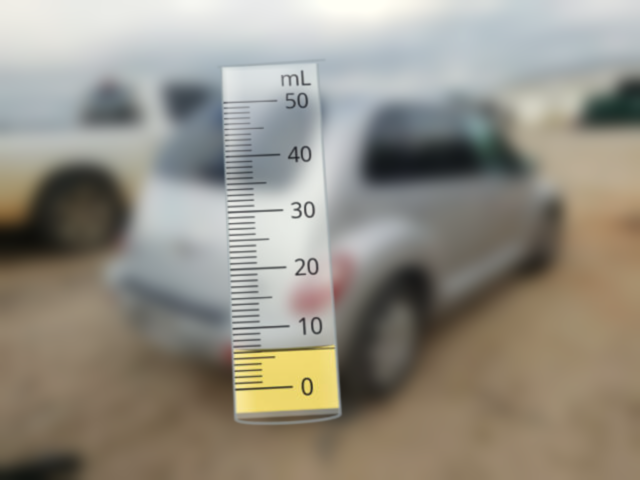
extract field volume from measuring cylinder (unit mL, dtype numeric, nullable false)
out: 6 mL
